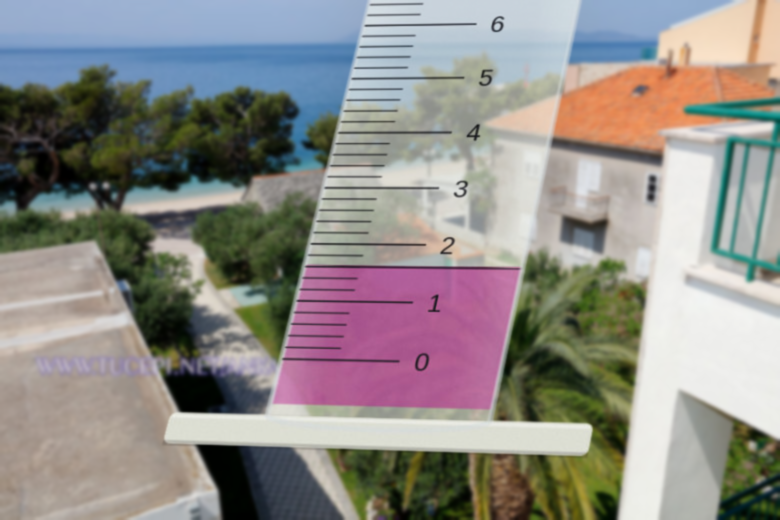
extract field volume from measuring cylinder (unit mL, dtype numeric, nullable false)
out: 1.6 mL
